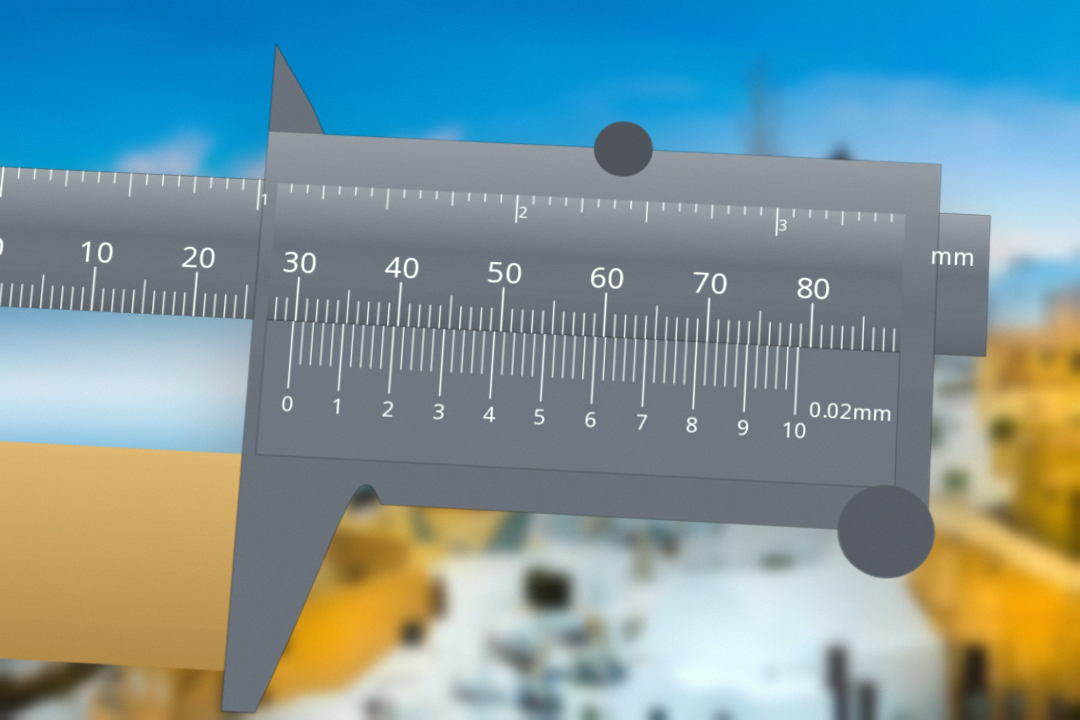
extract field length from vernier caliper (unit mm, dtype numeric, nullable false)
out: 29.8 mm
